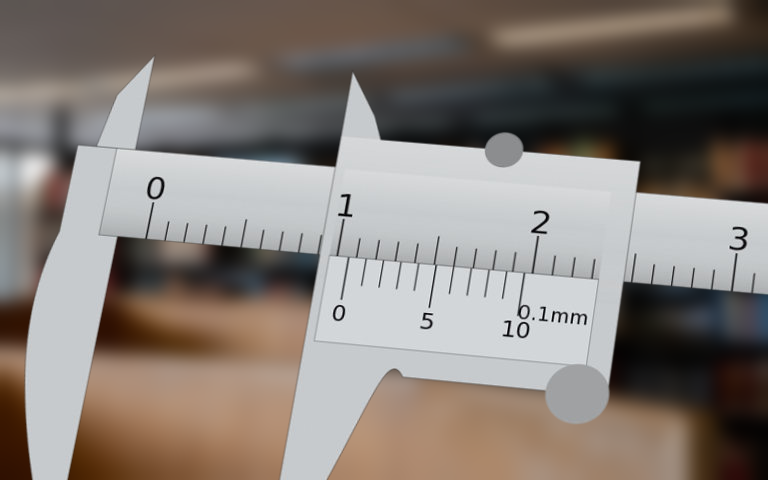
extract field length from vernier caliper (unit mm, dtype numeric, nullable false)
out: 10.6 mm
